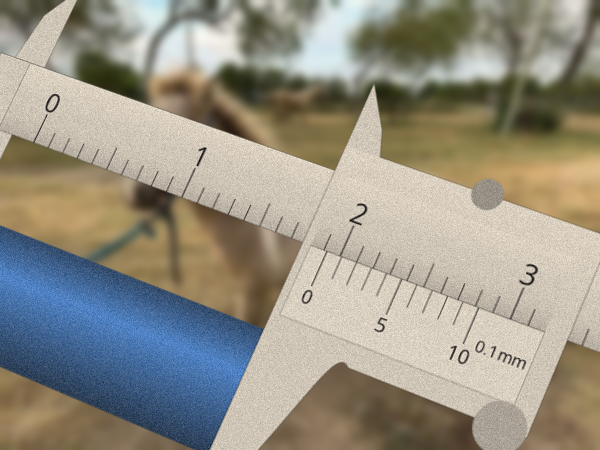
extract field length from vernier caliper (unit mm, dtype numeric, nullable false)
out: 19.2 mm
